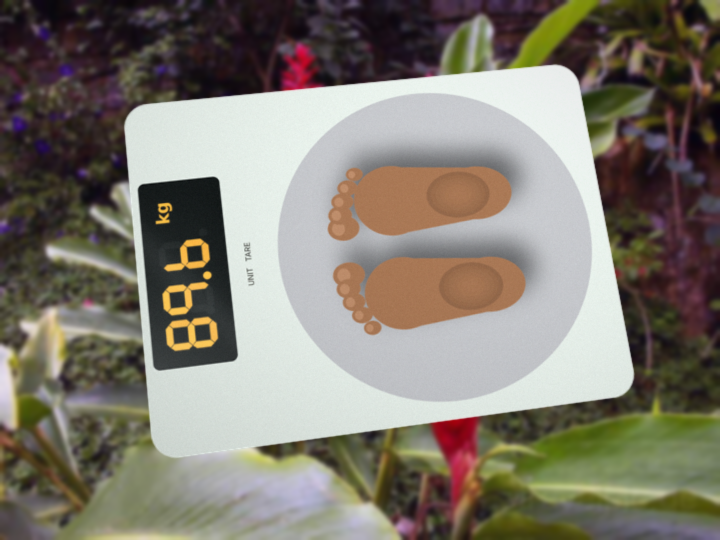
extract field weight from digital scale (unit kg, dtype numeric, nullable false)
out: 89.6 kg
